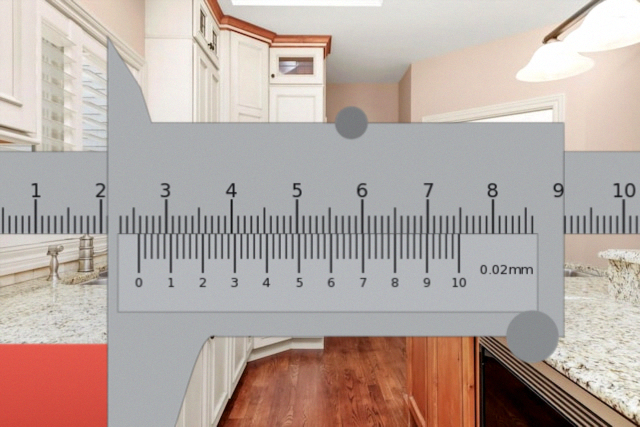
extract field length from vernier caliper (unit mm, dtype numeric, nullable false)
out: 25.8 mm
